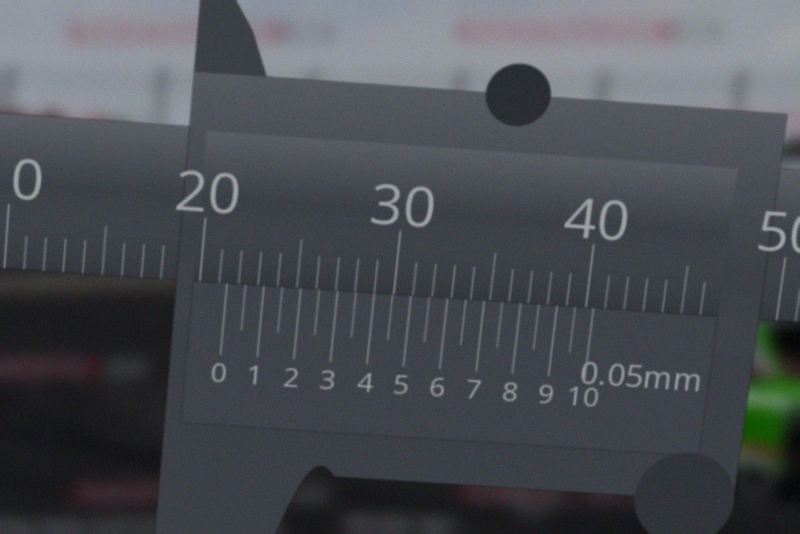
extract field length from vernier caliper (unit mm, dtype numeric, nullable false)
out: 21.4 mm
